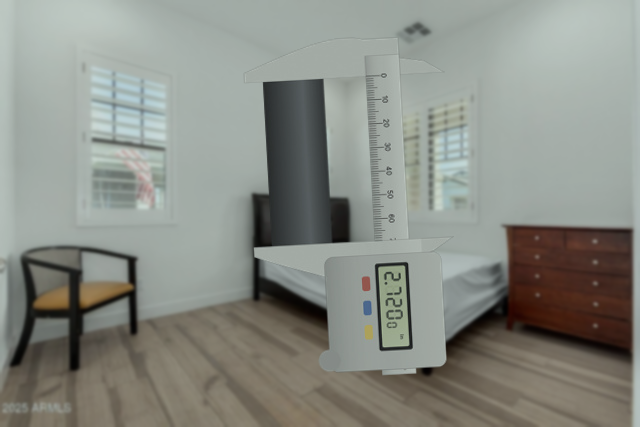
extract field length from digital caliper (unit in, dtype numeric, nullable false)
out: 2.7200 in
